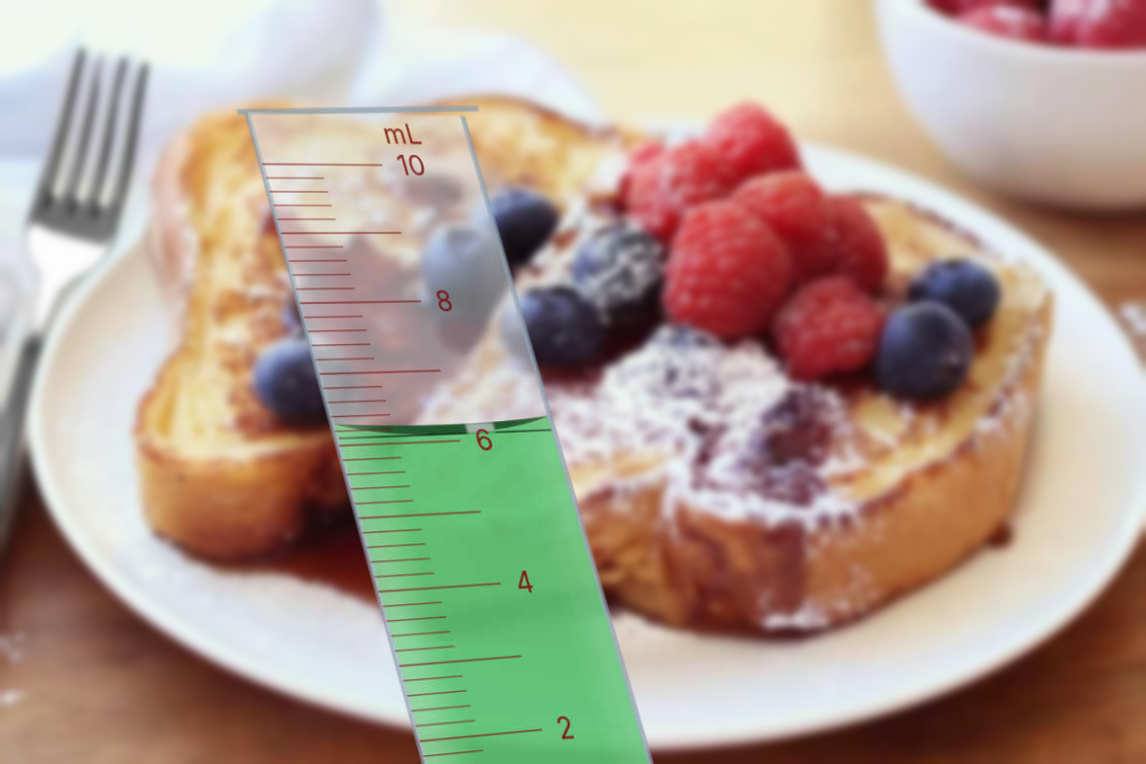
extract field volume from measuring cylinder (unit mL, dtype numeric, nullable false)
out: 6.1 mL
